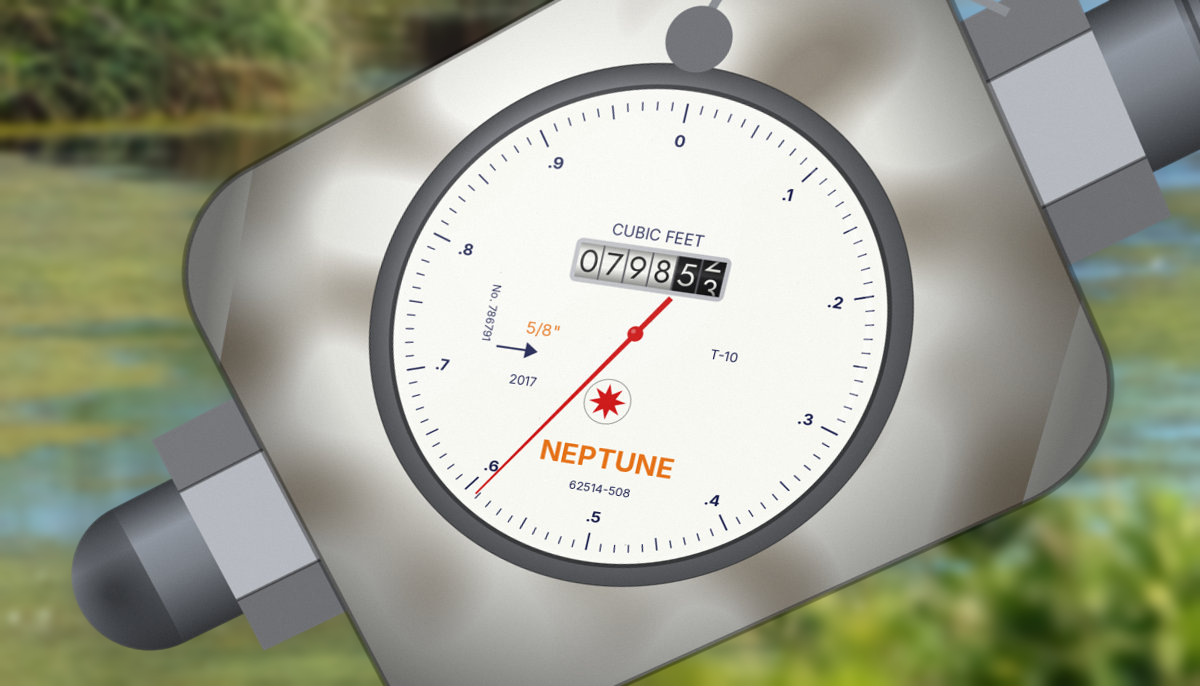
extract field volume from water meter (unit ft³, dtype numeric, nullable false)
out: 79852.59 ft³
